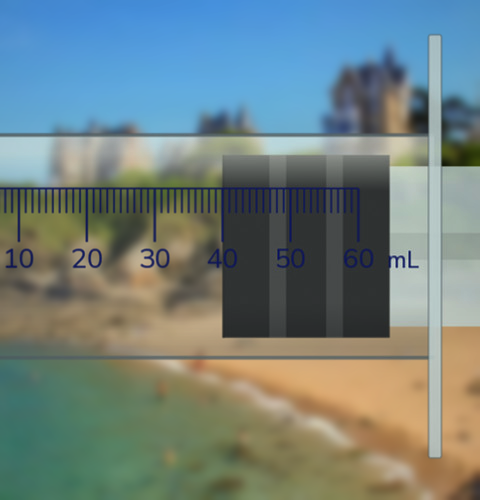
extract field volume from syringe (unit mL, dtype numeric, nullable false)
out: 40 mL
